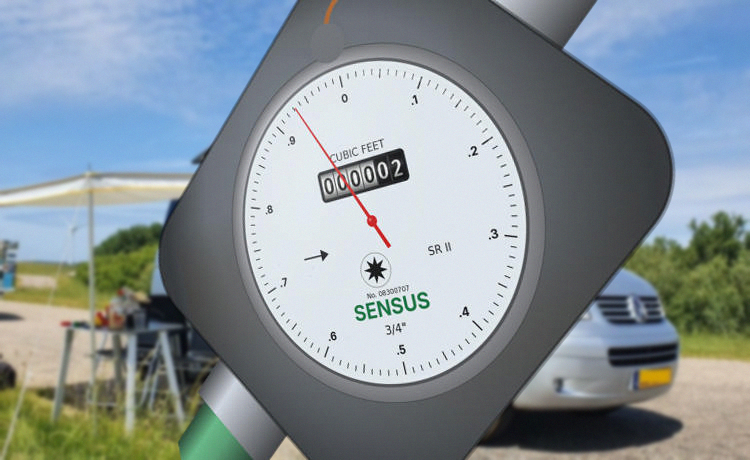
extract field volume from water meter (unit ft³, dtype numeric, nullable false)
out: 1.93 ft³
